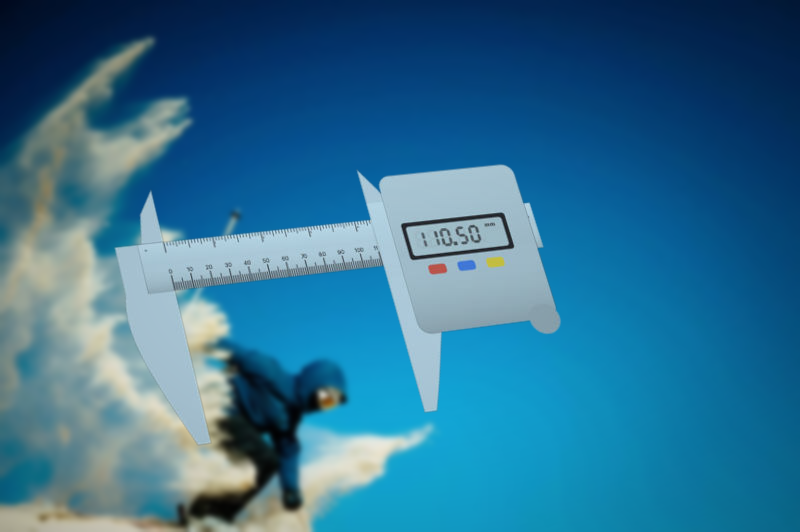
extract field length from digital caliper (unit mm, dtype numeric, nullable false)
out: 110.50 mm
